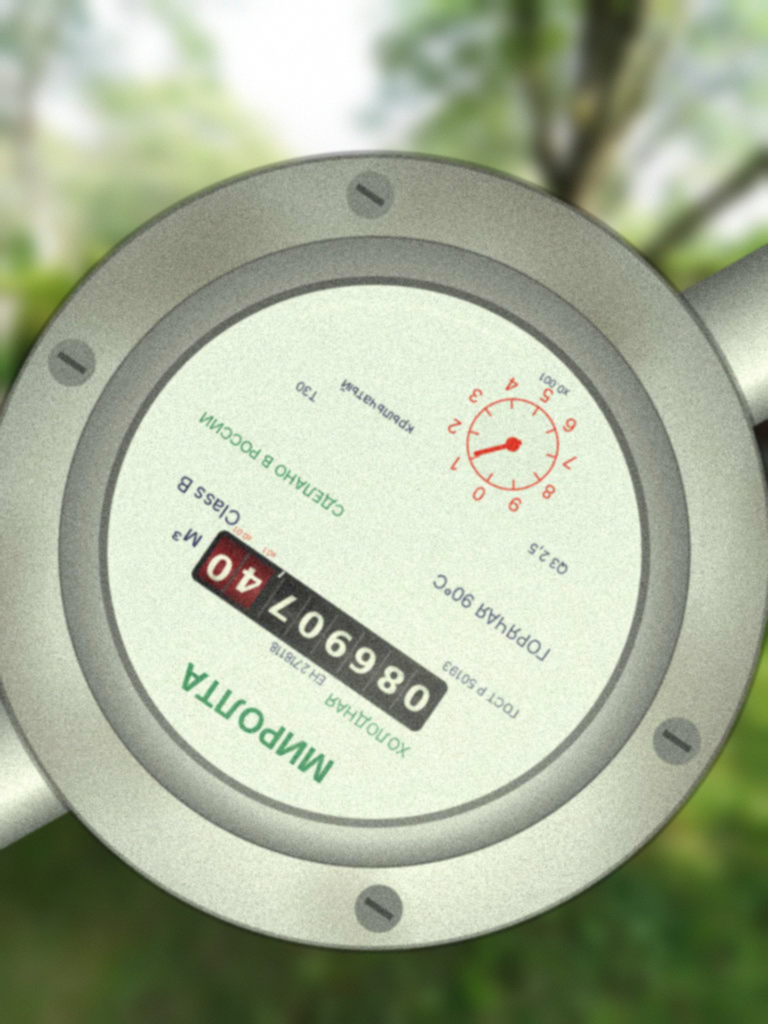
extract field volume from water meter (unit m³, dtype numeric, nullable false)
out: 86907.401 m³
